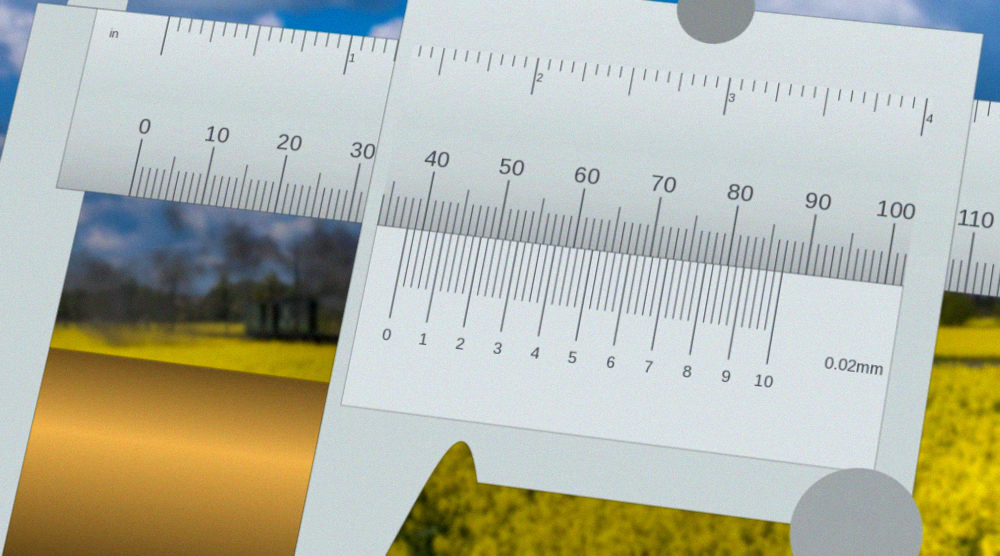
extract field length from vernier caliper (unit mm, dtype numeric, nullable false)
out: 38.0 mm
